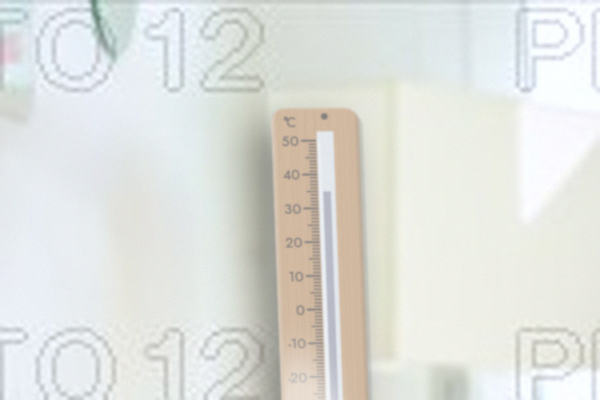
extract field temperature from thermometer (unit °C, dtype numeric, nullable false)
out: 35 °C
